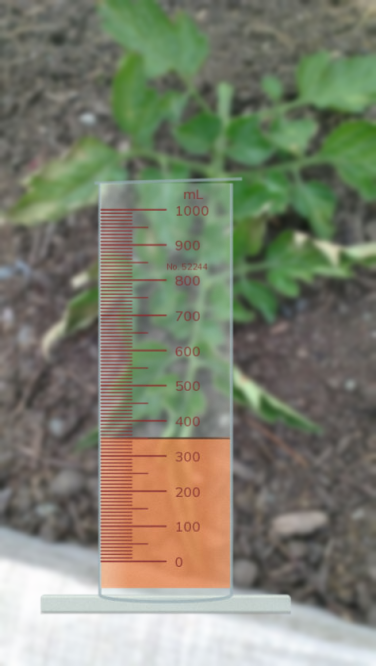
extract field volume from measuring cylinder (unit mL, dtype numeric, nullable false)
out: 350 mL
